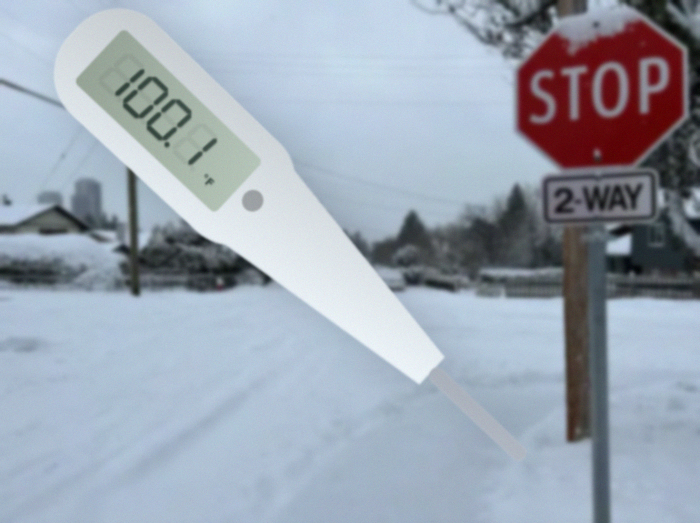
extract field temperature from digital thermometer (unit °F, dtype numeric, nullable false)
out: 100.1 °F
